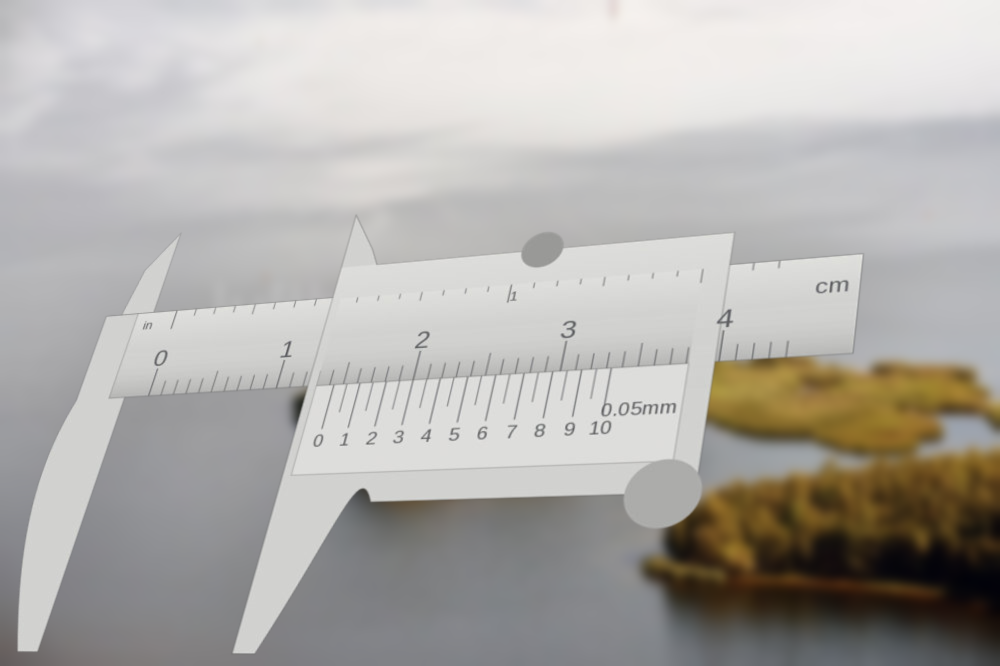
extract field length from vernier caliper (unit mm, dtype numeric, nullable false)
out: 14.3 mm
